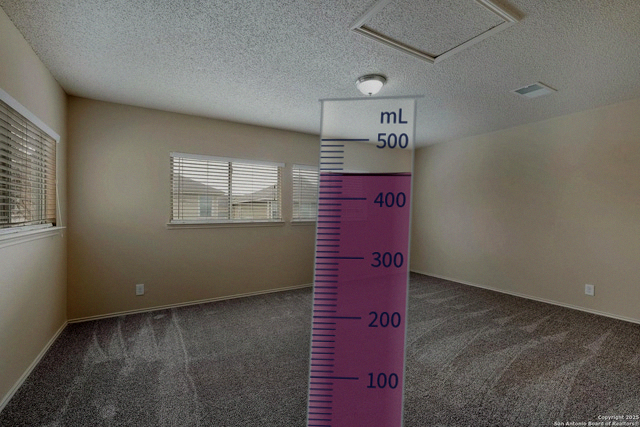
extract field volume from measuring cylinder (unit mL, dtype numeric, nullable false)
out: 440 mL
